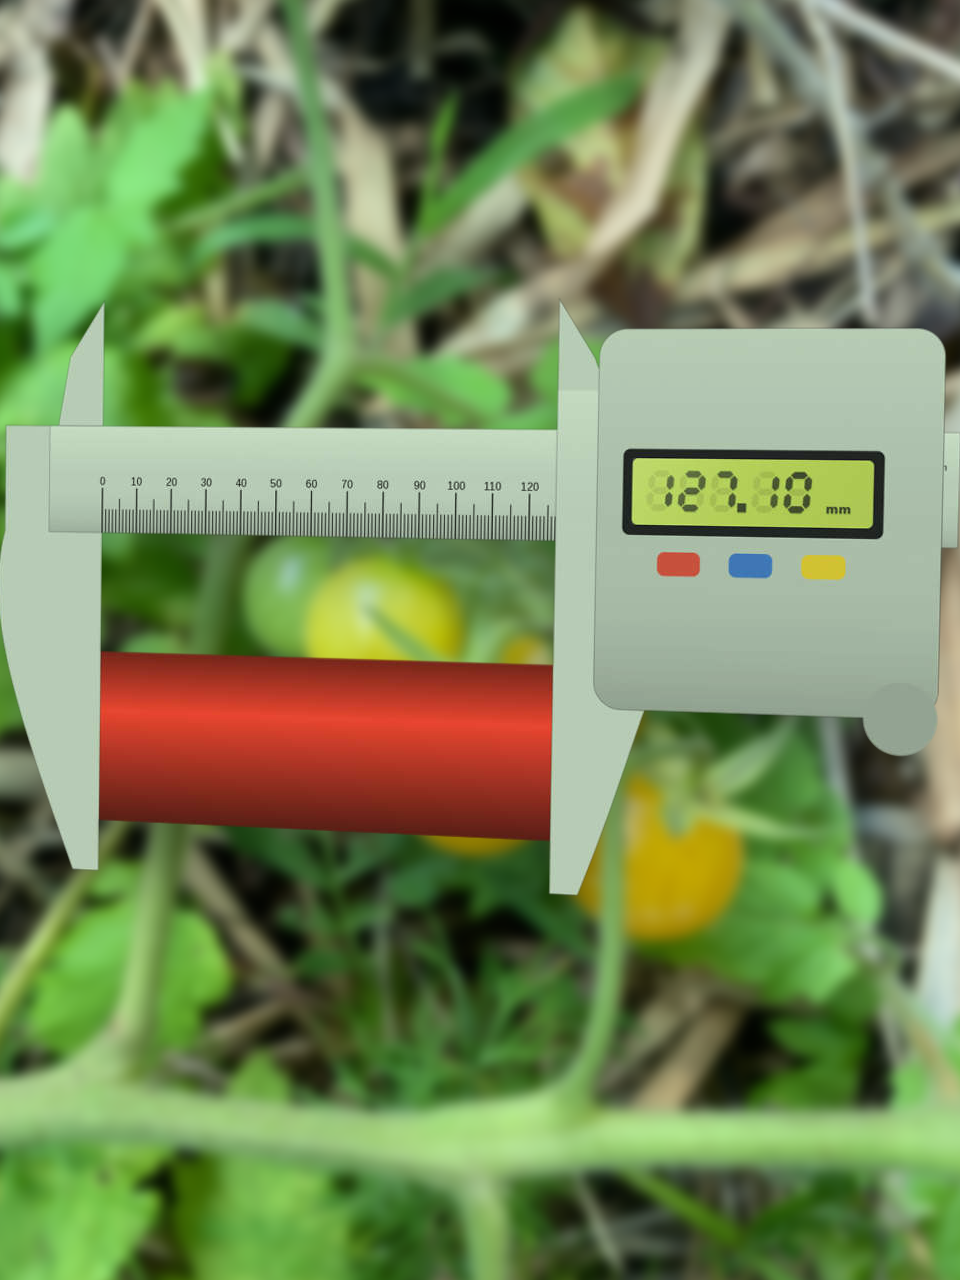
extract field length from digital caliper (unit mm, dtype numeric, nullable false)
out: 127.10 mm
